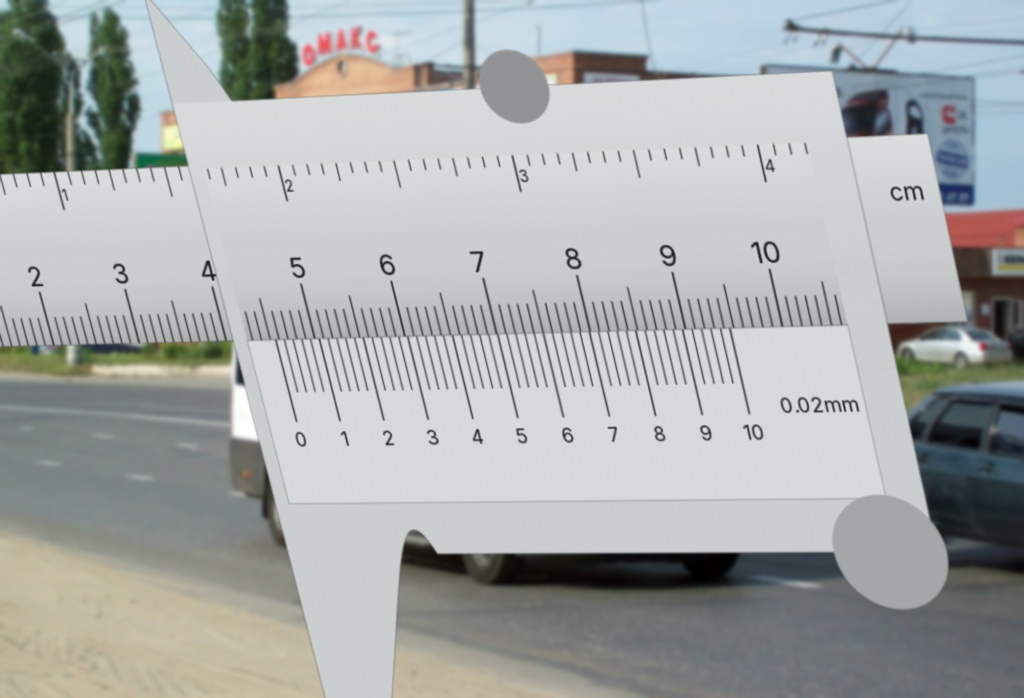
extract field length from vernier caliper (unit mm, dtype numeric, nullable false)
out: 45.6 mm
